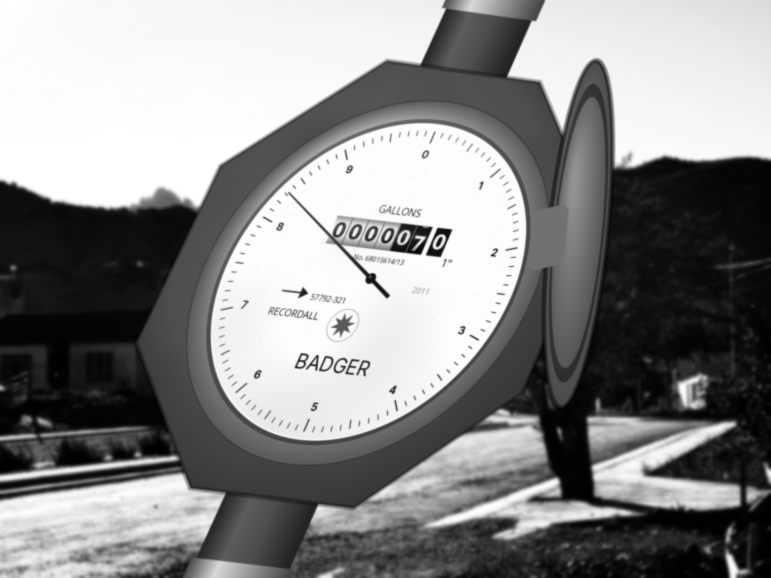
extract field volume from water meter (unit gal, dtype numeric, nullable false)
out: 68.3 gal
